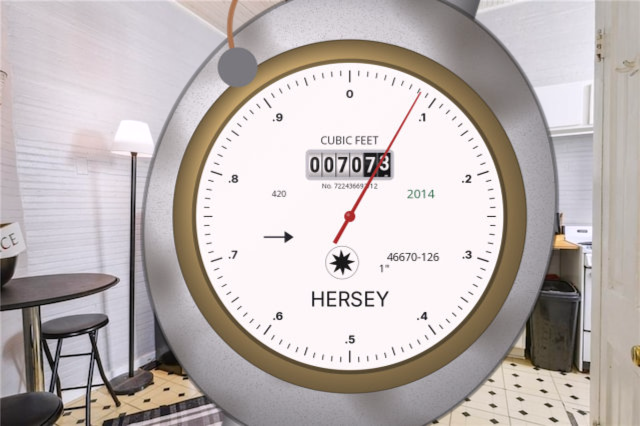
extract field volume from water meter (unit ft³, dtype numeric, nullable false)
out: 7073.08 ft³
